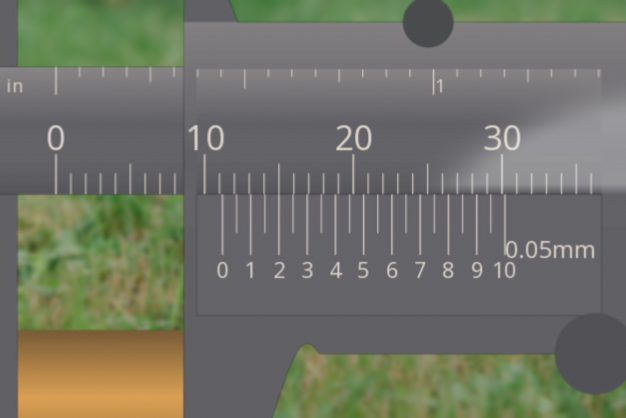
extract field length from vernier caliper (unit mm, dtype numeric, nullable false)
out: 11.2 mm
